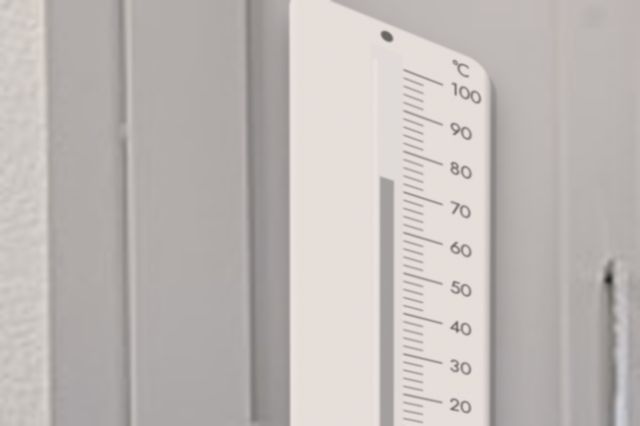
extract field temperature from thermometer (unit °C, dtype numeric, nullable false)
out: 72 °C
